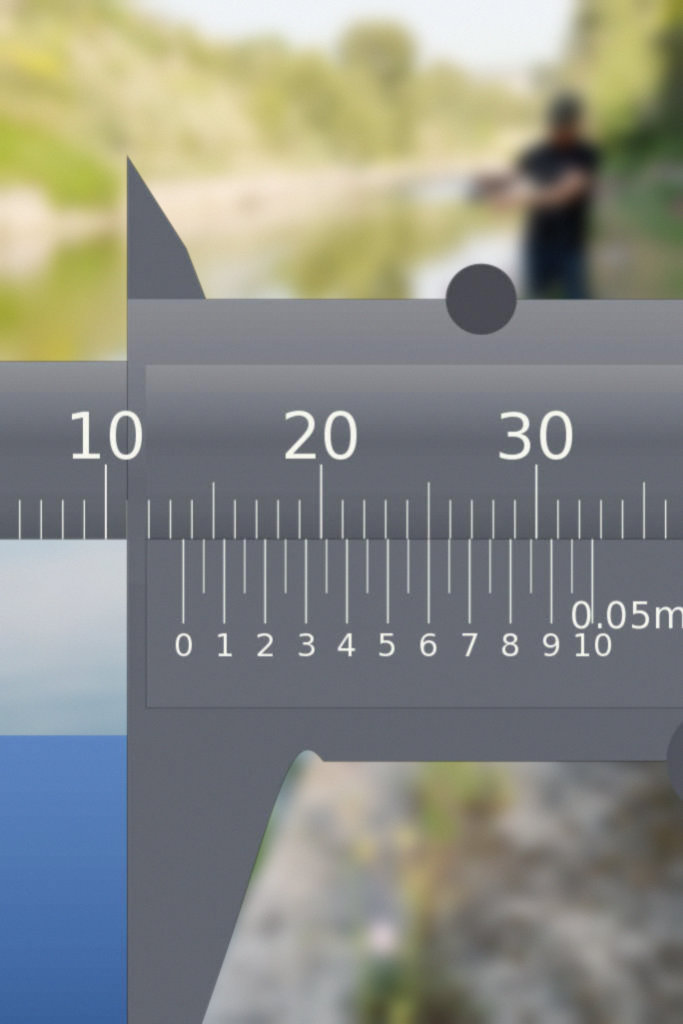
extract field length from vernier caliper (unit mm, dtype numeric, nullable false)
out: 13.6 mm
